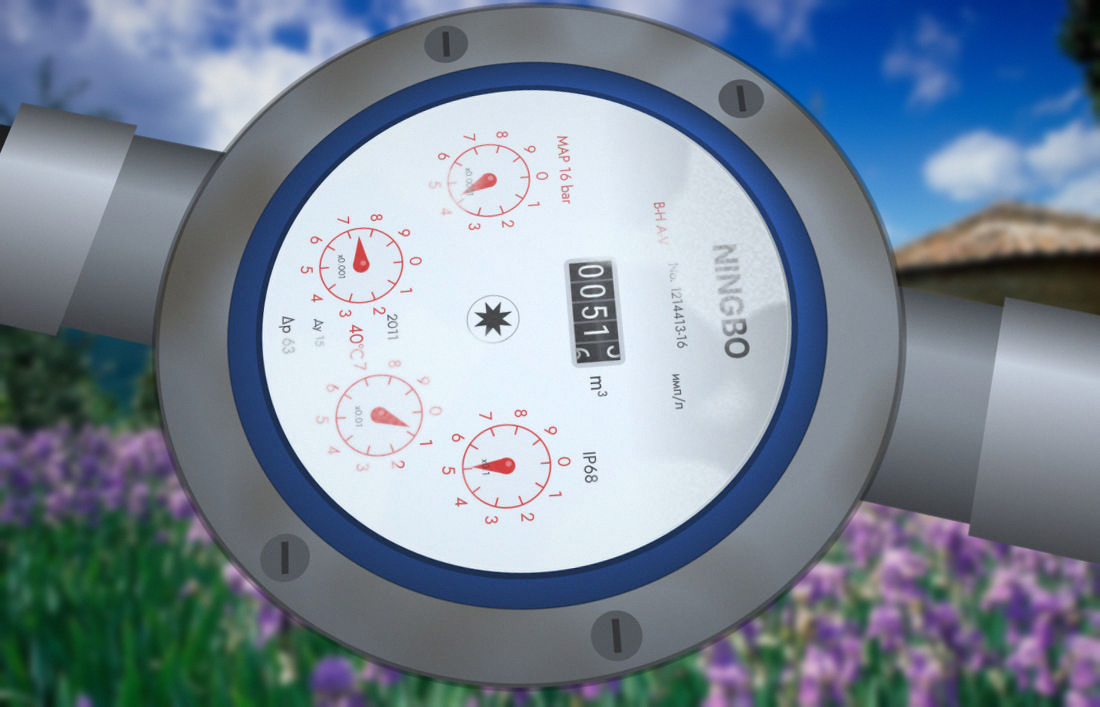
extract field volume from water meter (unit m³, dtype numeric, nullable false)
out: 515.5074 m³
